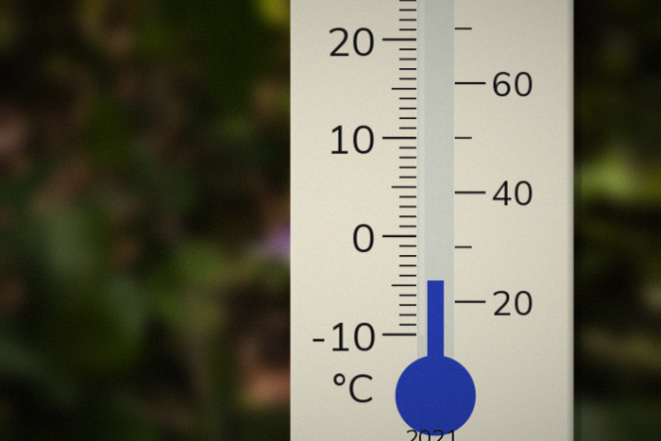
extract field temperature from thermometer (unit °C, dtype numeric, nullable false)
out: -4.5 °C
